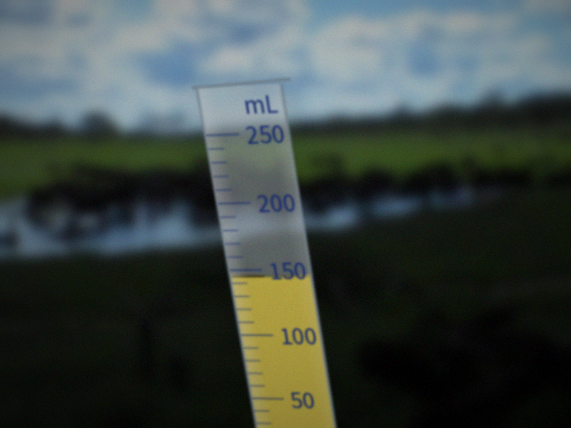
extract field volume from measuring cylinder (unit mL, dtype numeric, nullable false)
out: 145 mL
